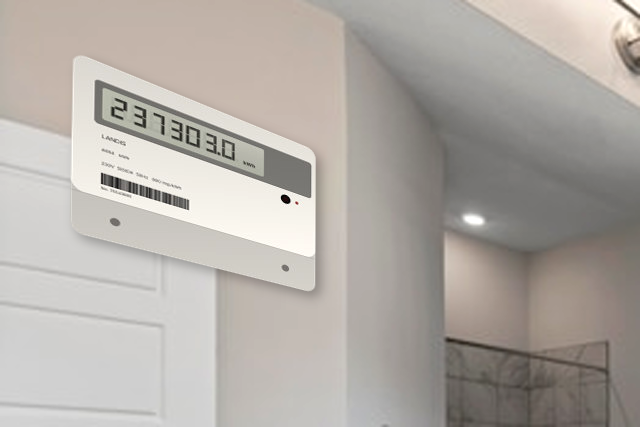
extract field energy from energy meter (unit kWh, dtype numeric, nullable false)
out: 237303.0 kWh
